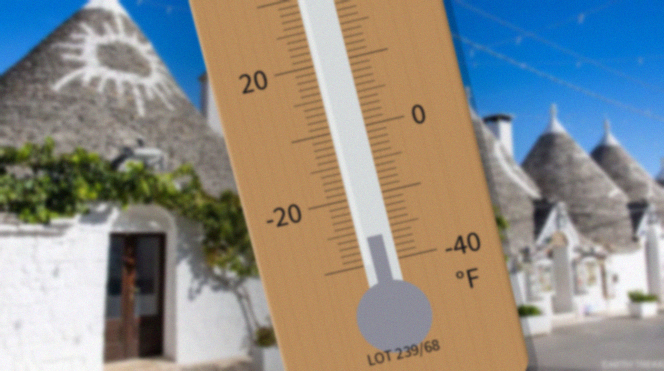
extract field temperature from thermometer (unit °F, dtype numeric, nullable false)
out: -32 °F
